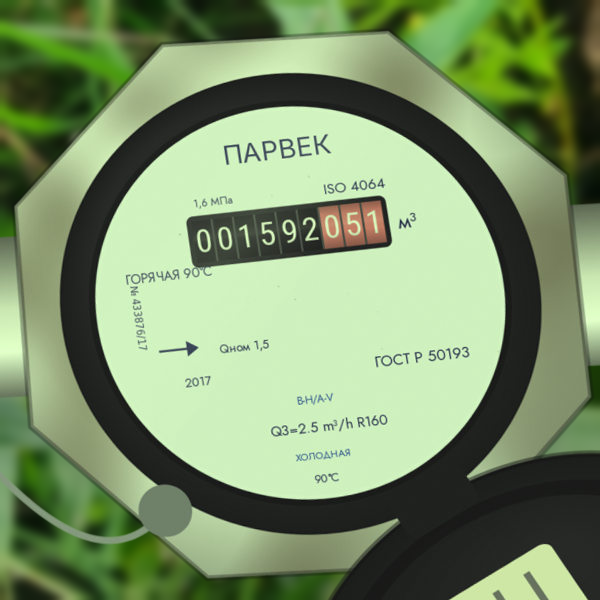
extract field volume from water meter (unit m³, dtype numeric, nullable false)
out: 1592.051 m³
